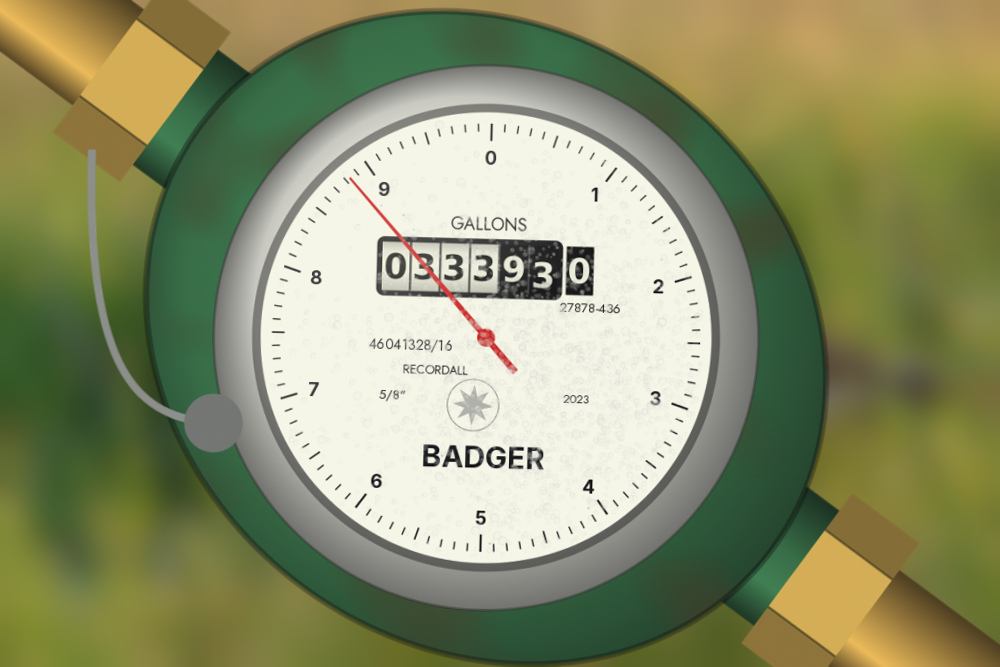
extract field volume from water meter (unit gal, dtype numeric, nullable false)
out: 333928.8 gal
